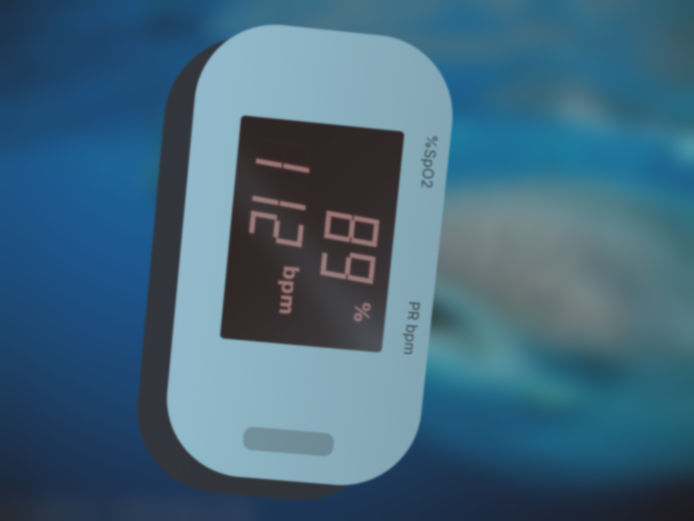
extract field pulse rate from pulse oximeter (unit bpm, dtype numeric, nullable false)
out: 112 bpm
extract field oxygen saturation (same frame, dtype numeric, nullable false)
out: 89 %
